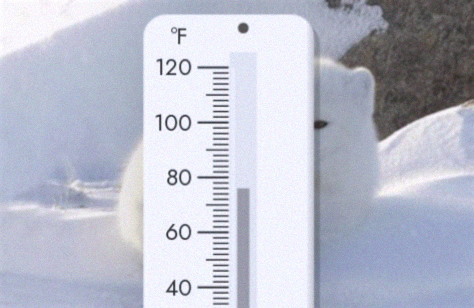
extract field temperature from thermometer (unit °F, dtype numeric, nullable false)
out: 76 °F
